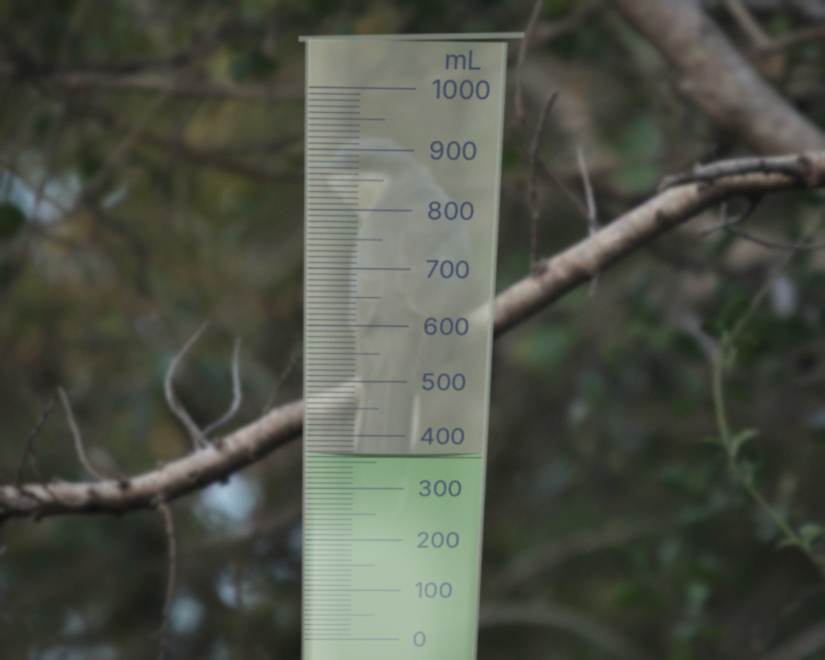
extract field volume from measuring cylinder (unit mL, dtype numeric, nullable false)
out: 360 mL
